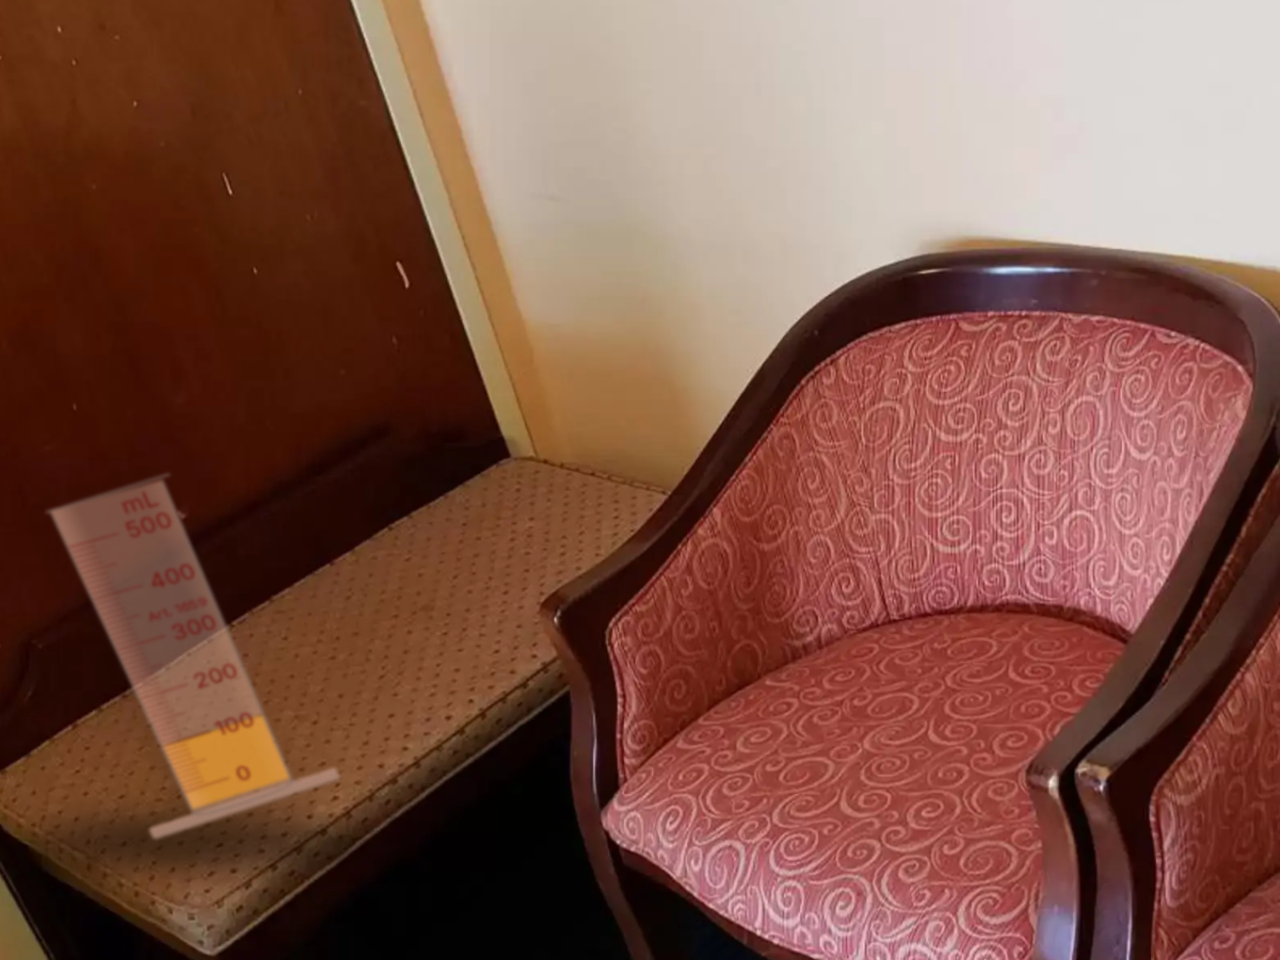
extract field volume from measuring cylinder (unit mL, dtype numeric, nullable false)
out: 100 mL
